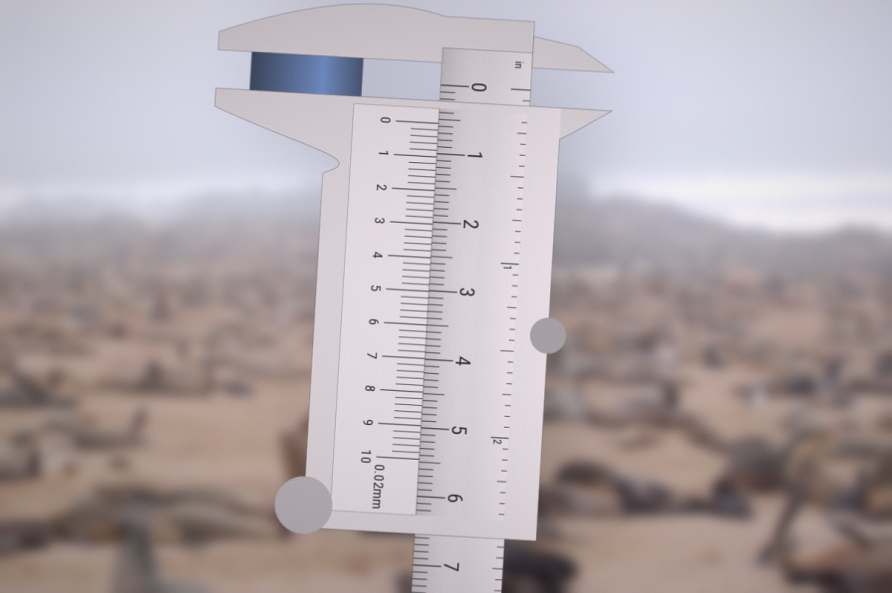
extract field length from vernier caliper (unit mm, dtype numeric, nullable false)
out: 5.6 mm
